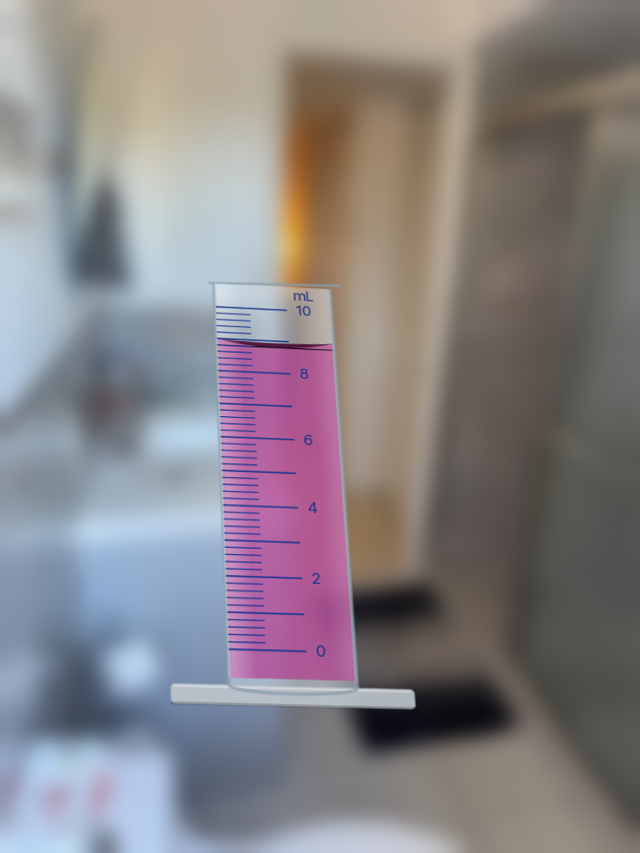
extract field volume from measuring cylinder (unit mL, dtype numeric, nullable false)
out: 8.8 mL
